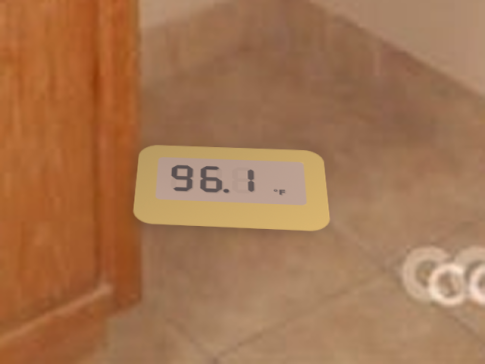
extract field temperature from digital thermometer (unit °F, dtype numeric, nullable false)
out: 96.1 °F
